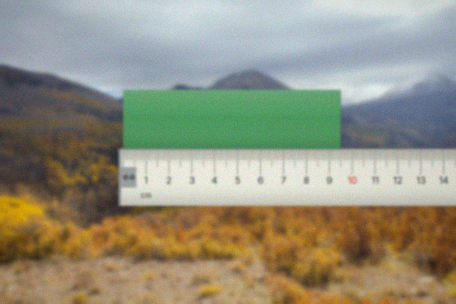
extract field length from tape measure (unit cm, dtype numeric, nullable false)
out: 9.5 cm
